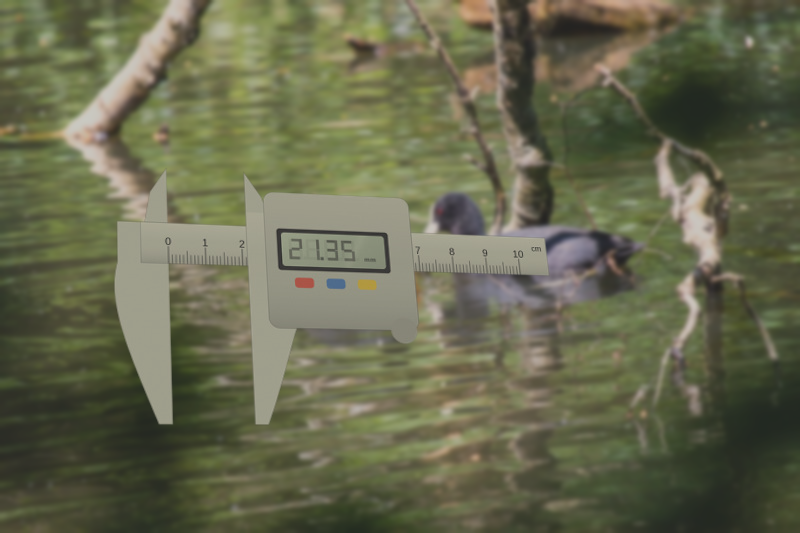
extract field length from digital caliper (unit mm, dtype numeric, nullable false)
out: 21.35 mm
